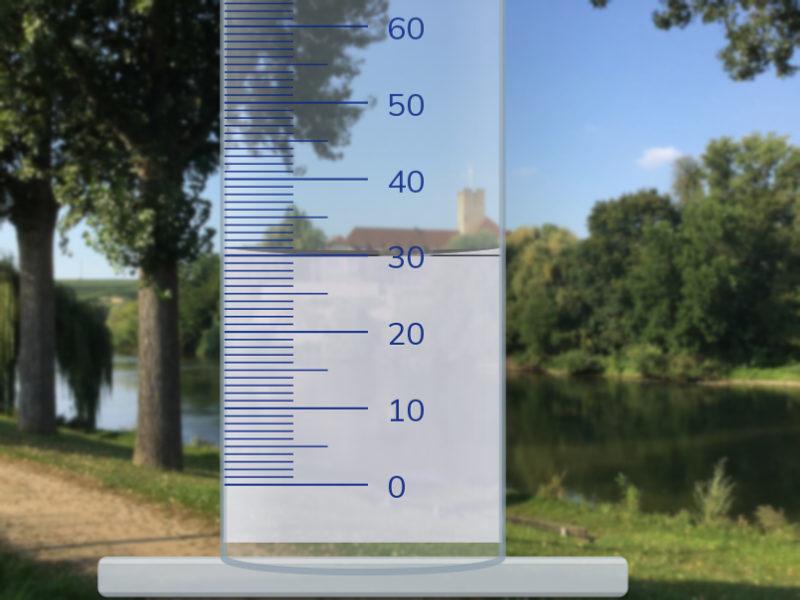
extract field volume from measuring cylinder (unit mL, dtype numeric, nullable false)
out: 30 mL
